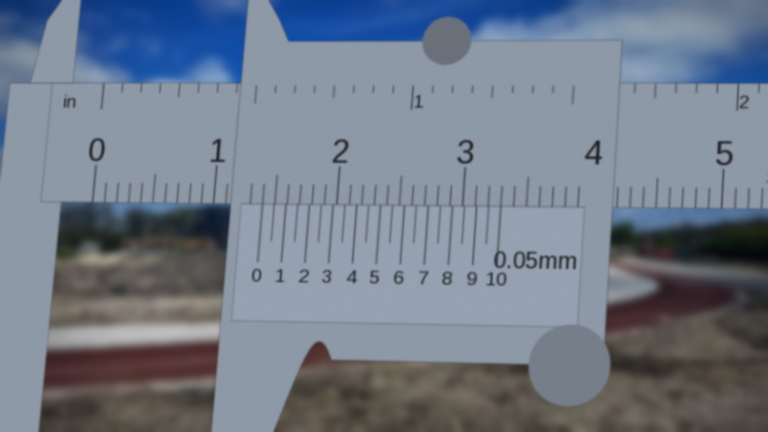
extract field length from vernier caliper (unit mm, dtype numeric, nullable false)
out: 14.0 mm
